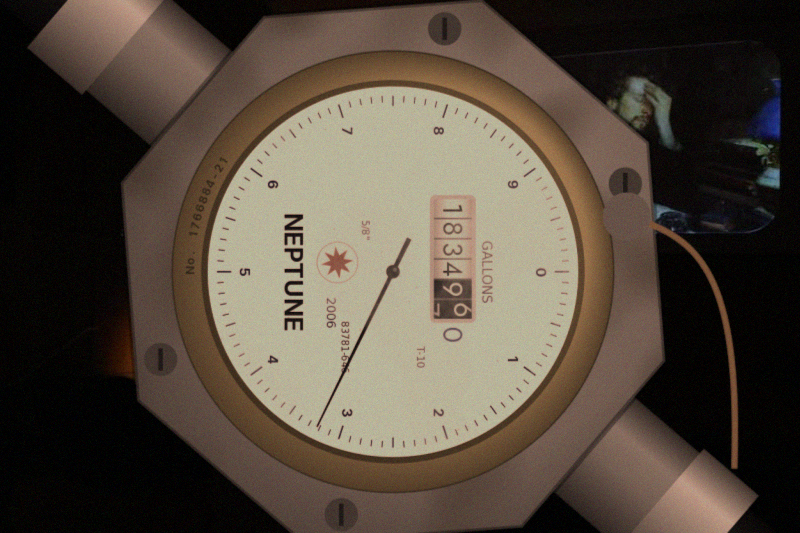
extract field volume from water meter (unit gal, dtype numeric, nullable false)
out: 1834963.2 gal
